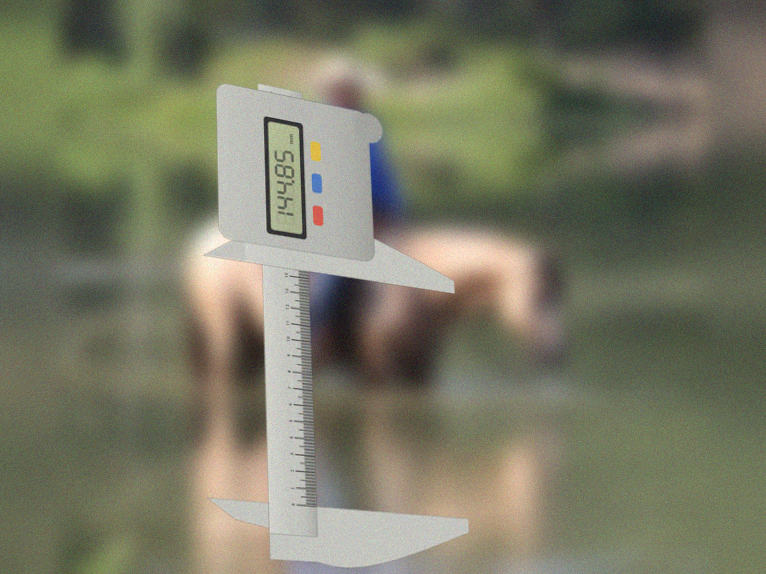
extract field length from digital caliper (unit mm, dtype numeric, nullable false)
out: 144.85 mm
